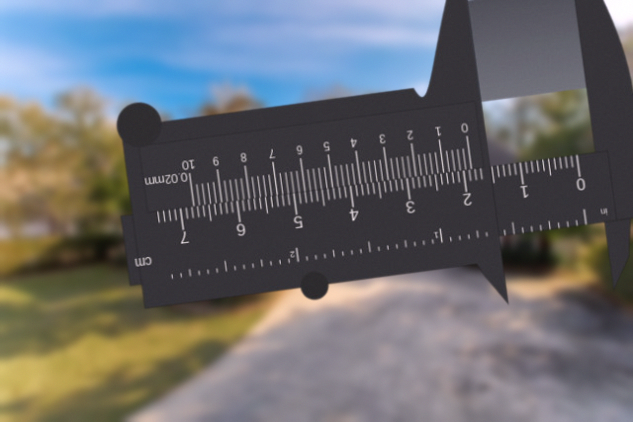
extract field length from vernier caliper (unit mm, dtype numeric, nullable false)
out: 18.6 mm
